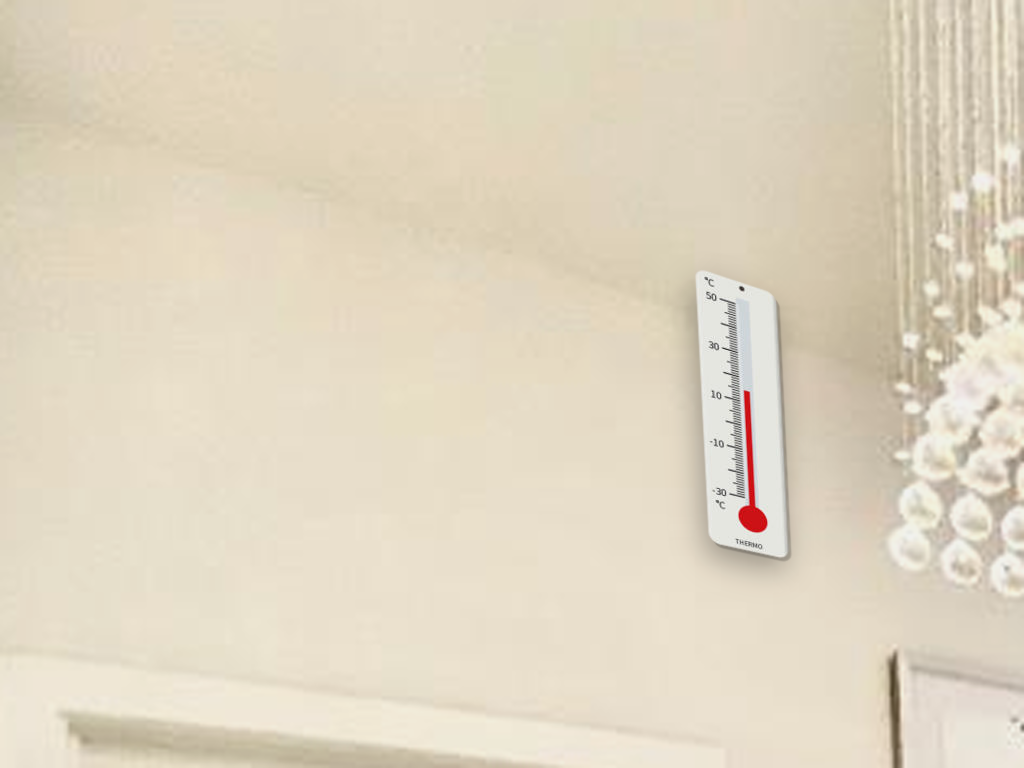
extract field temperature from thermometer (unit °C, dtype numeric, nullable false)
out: 15 °C
